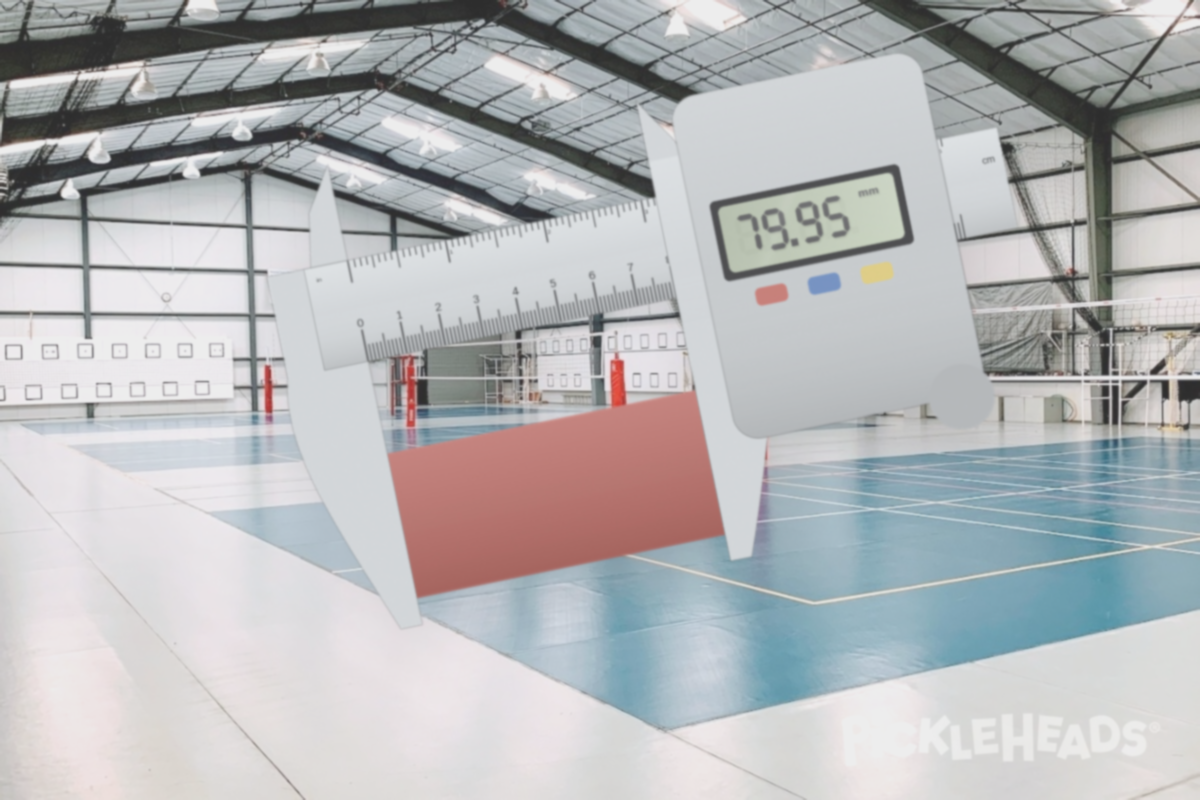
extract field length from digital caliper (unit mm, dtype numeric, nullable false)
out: 79.95 mm
